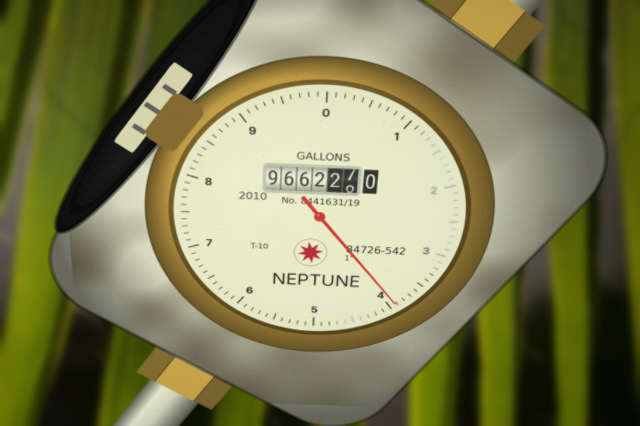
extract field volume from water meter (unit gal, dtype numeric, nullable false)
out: 9662273.9 gal
